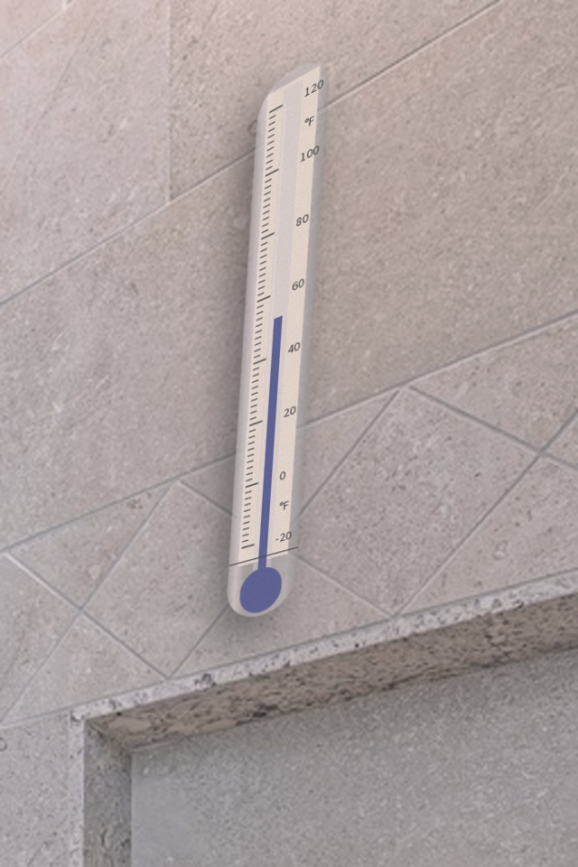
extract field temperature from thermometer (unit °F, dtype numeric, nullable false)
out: 52 °F
